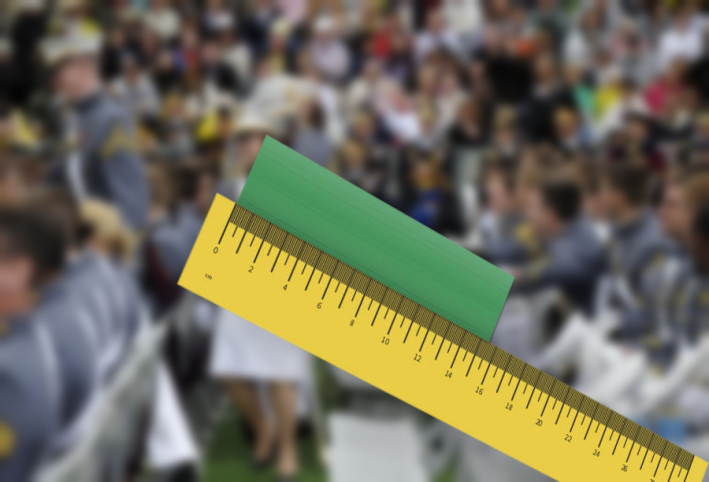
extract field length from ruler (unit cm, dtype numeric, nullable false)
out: 15.5 cm
